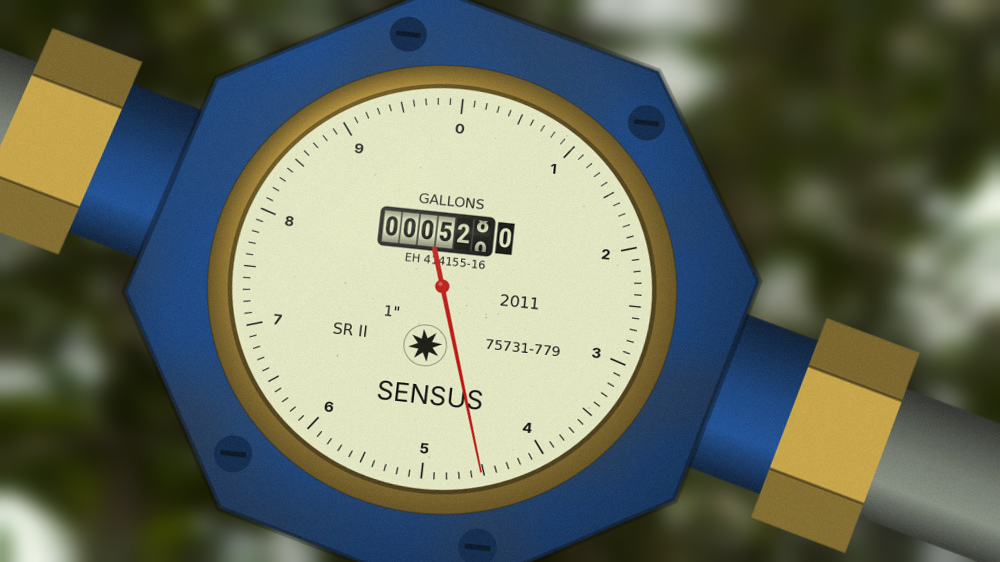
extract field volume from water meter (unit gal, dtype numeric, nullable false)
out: 5284.5 gal
